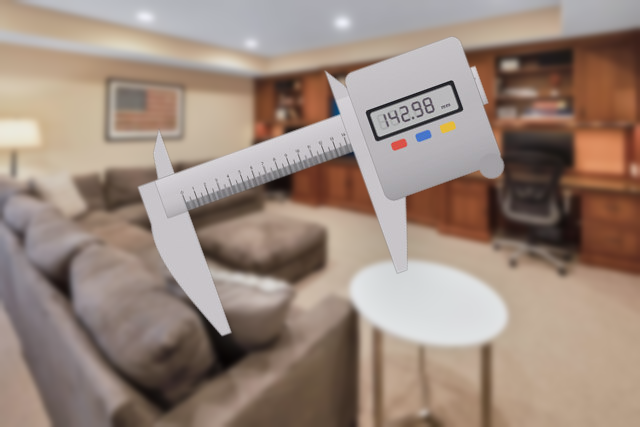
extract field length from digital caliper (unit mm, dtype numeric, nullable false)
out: 142.98 mm
